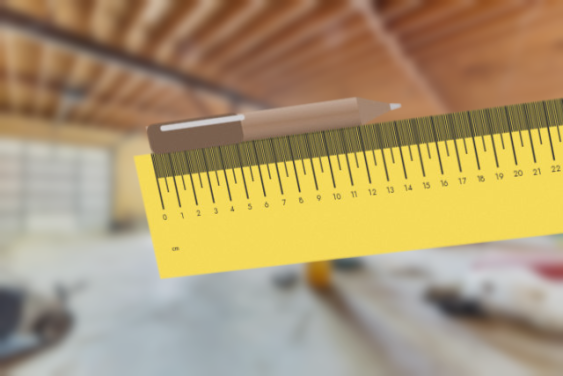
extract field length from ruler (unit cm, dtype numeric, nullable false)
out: 14.5 cm
